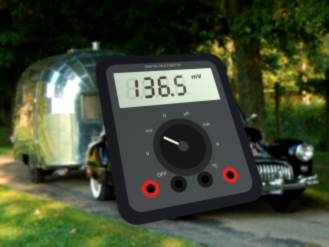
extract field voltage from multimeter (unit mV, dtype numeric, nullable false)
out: 136.5 mV
